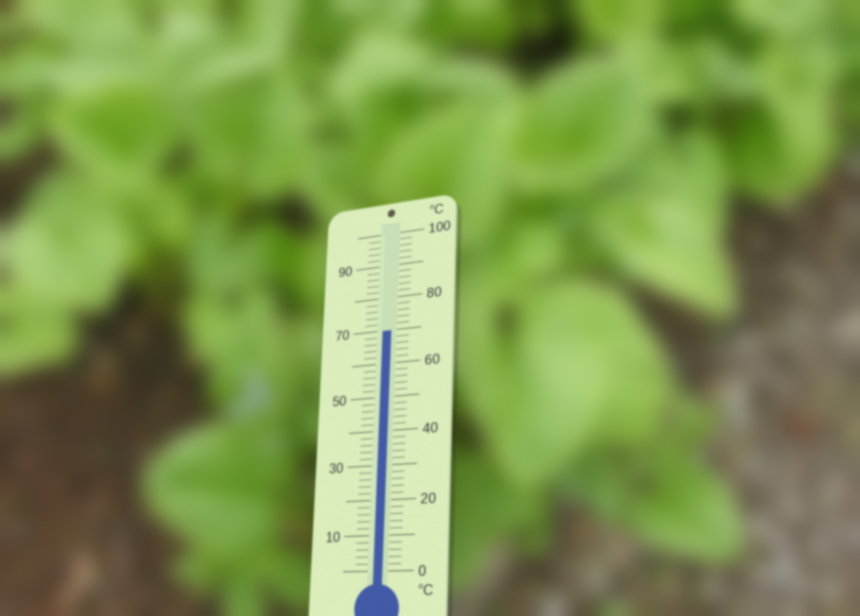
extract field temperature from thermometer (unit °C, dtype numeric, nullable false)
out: 70 °C
